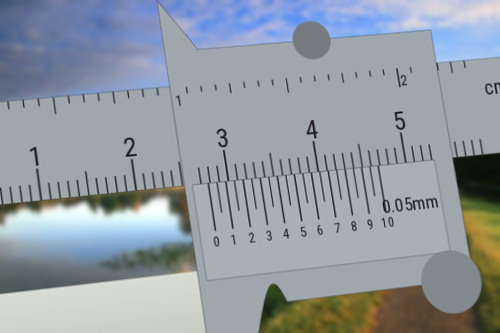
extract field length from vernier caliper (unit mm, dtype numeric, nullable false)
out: 27.8 mm
